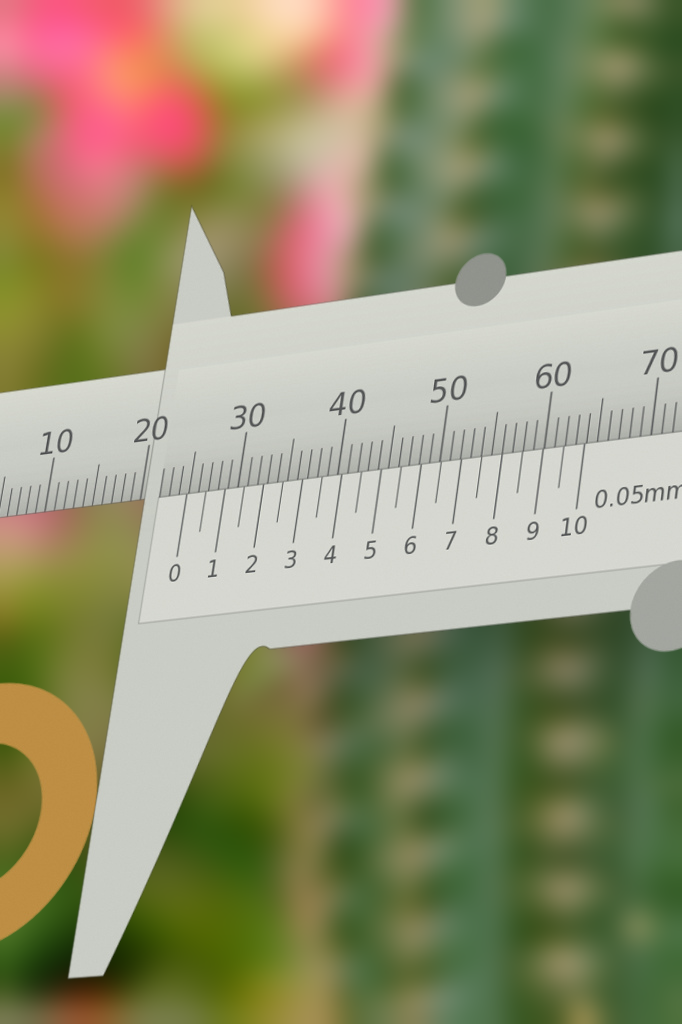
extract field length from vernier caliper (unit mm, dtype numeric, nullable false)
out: 24.8 mm
